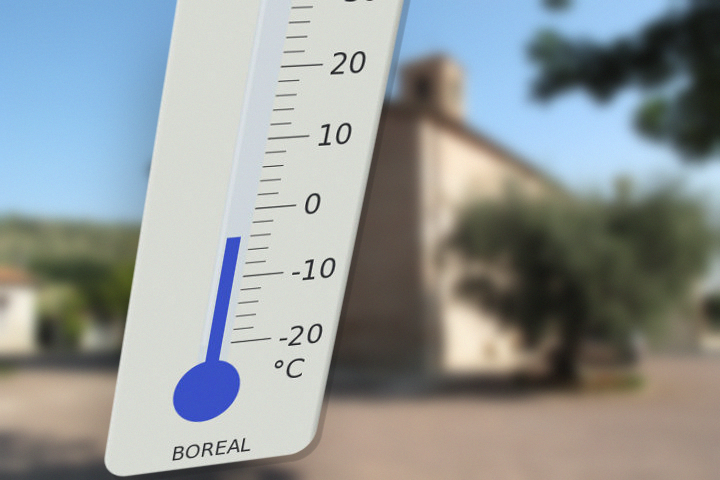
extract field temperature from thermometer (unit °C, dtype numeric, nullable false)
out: -4 °C
